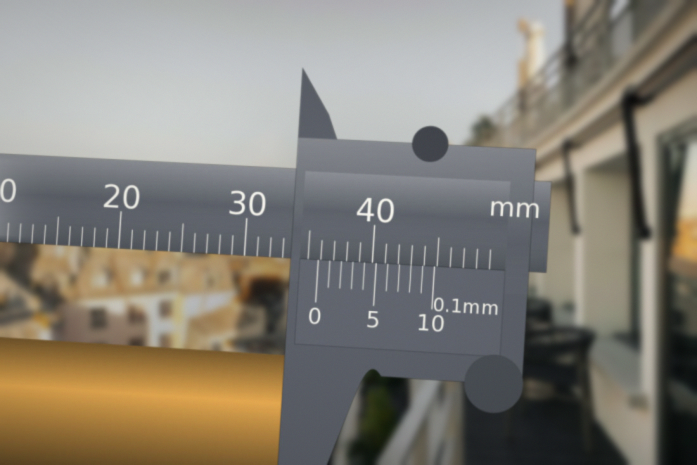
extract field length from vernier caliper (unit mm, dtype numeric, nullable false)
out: 35.8 mm
